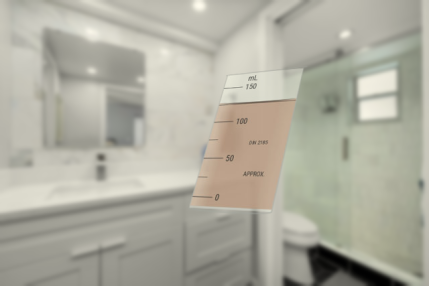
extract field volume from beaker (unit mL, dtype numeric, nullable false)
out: 125 mL
